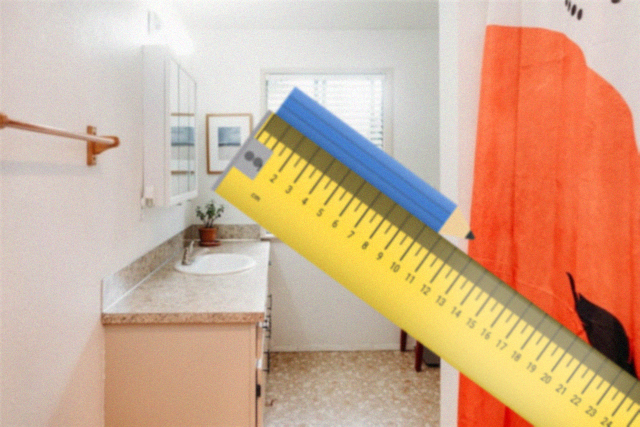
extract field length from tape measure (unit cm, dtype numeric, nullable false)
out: 12.5 cm
